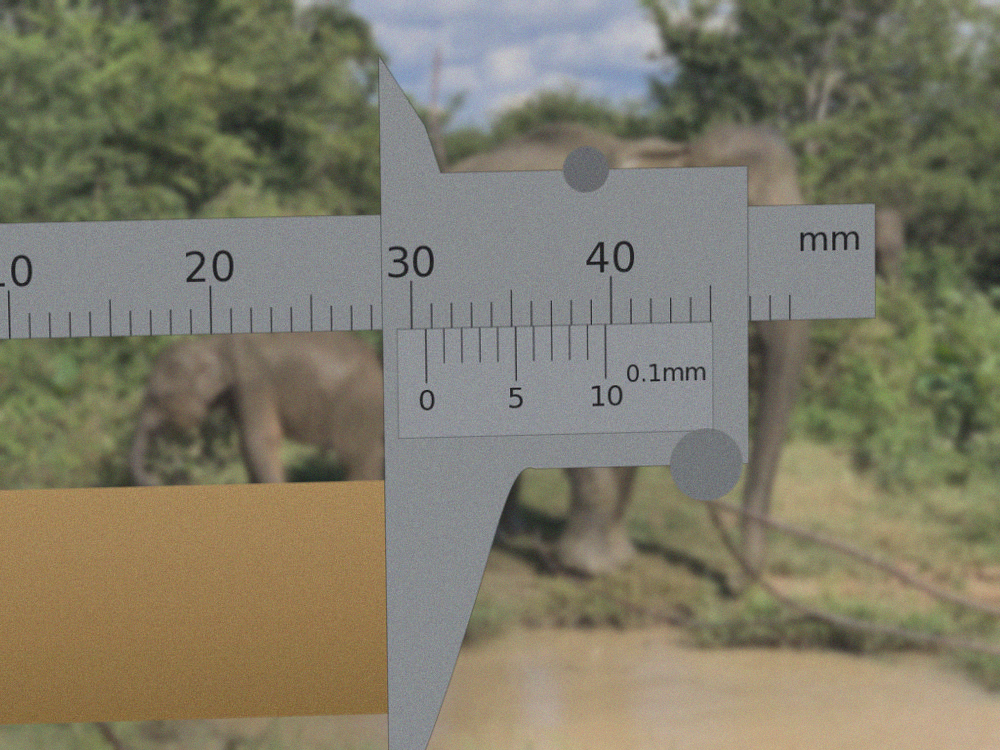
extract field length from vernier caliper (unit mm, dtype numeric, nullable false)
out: 30.7 mm
